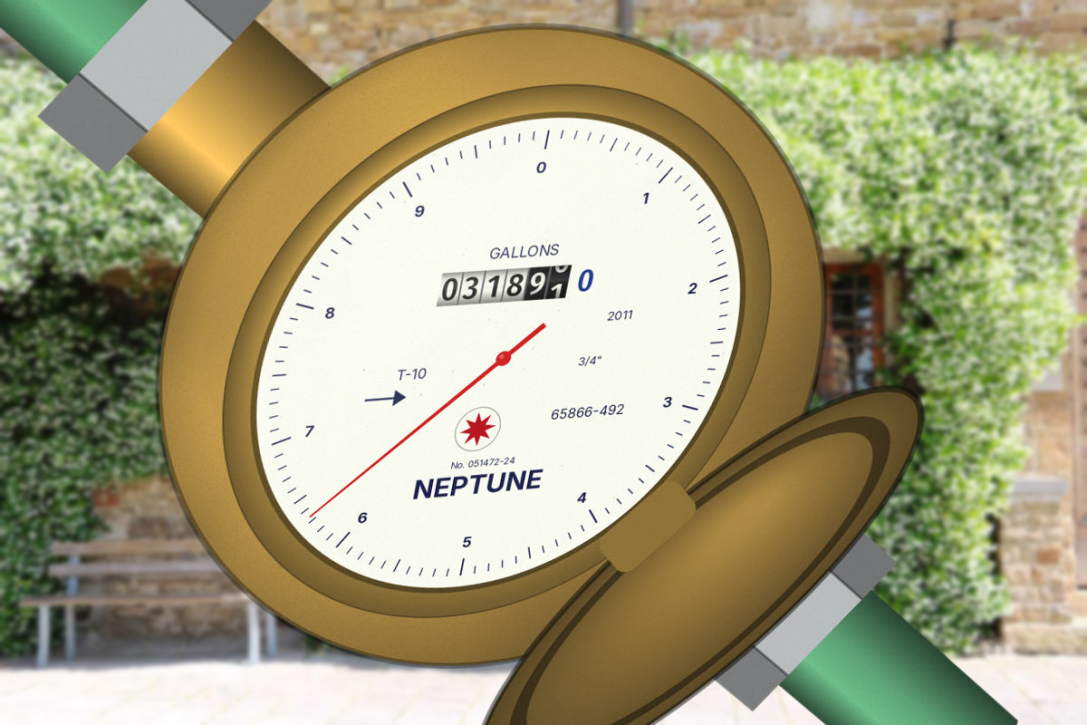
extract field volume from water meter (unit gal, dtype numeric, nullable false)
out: 318906.3 gal
